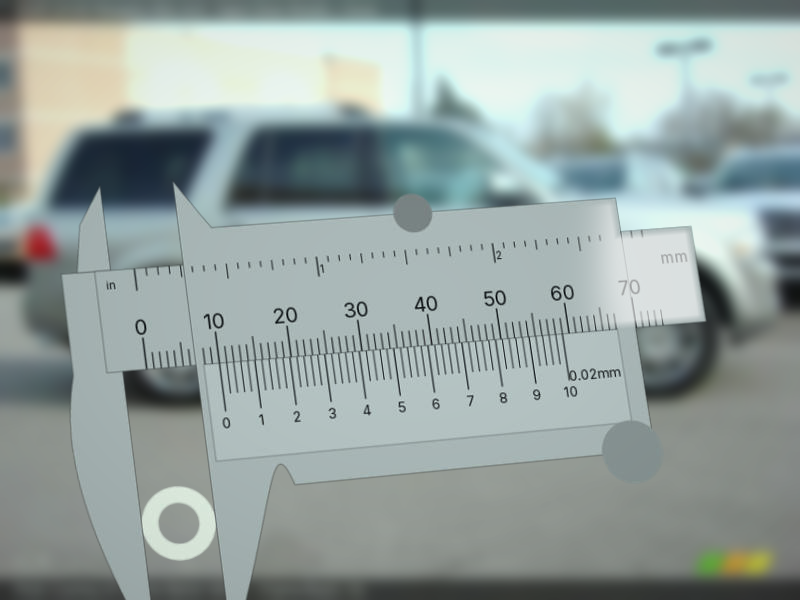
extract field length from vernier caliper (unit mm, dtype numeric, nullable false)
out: 10.0 mm
